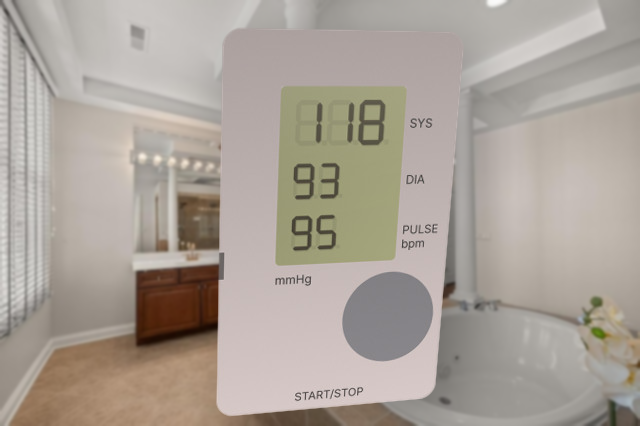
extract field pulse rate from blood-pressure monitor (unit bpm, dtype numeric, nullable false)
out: 95 bpm
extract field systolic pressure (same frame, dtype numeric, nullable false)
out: 118 mmHg
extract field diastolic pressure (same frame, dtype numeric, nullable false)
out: 93 mmHg
